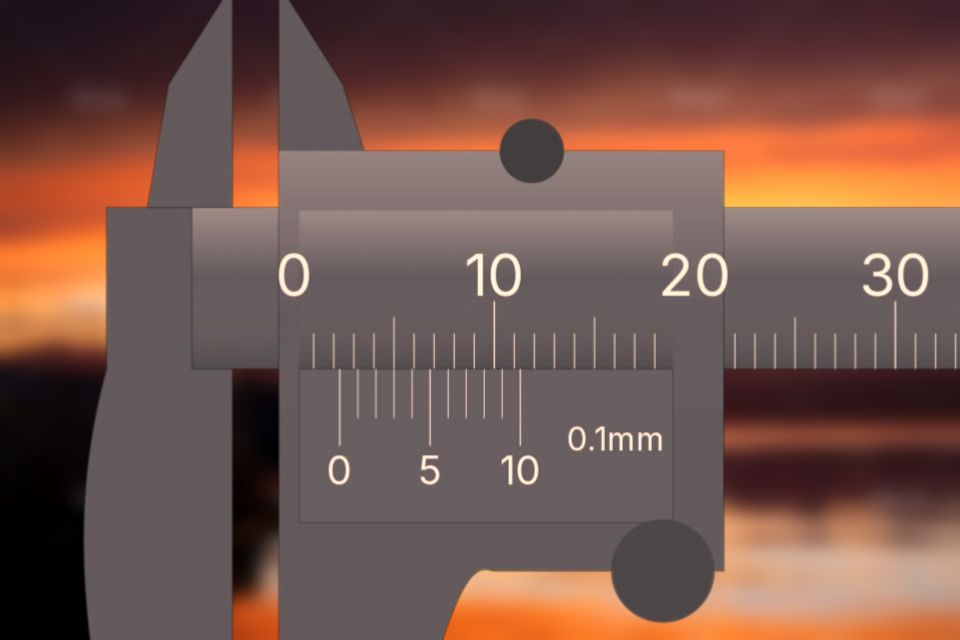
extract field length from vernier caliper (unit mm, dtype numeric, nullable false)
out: 2.3 mm
